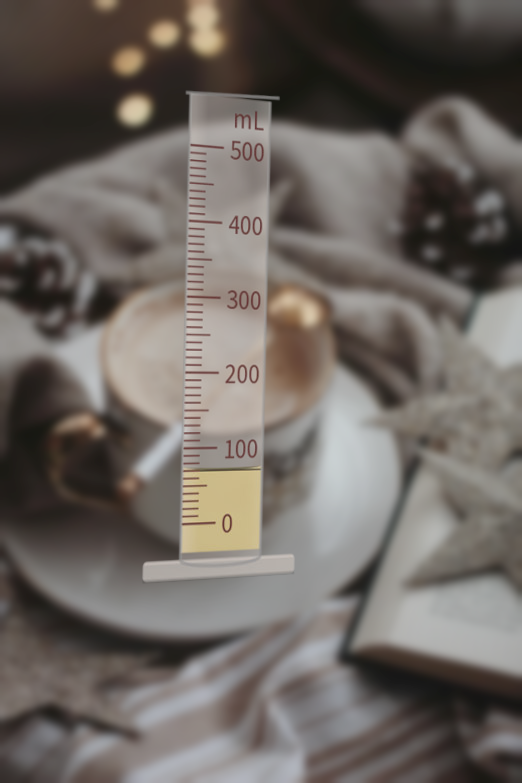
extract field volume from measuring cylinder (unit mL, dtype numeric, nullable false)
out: 70 mL
